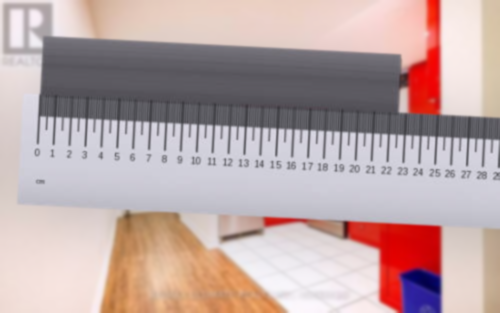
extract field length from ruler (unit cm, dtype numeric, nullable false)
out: 22.5 cm
